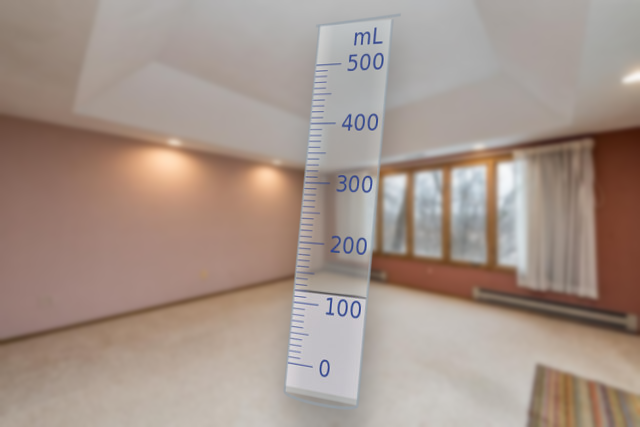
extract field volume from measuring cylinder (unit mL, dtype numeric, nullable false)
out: 120 mL
